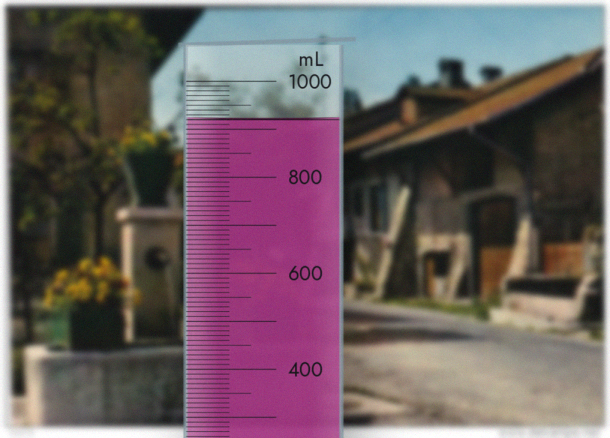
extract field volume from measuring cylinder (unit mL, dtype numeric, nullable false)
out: 920 mL
